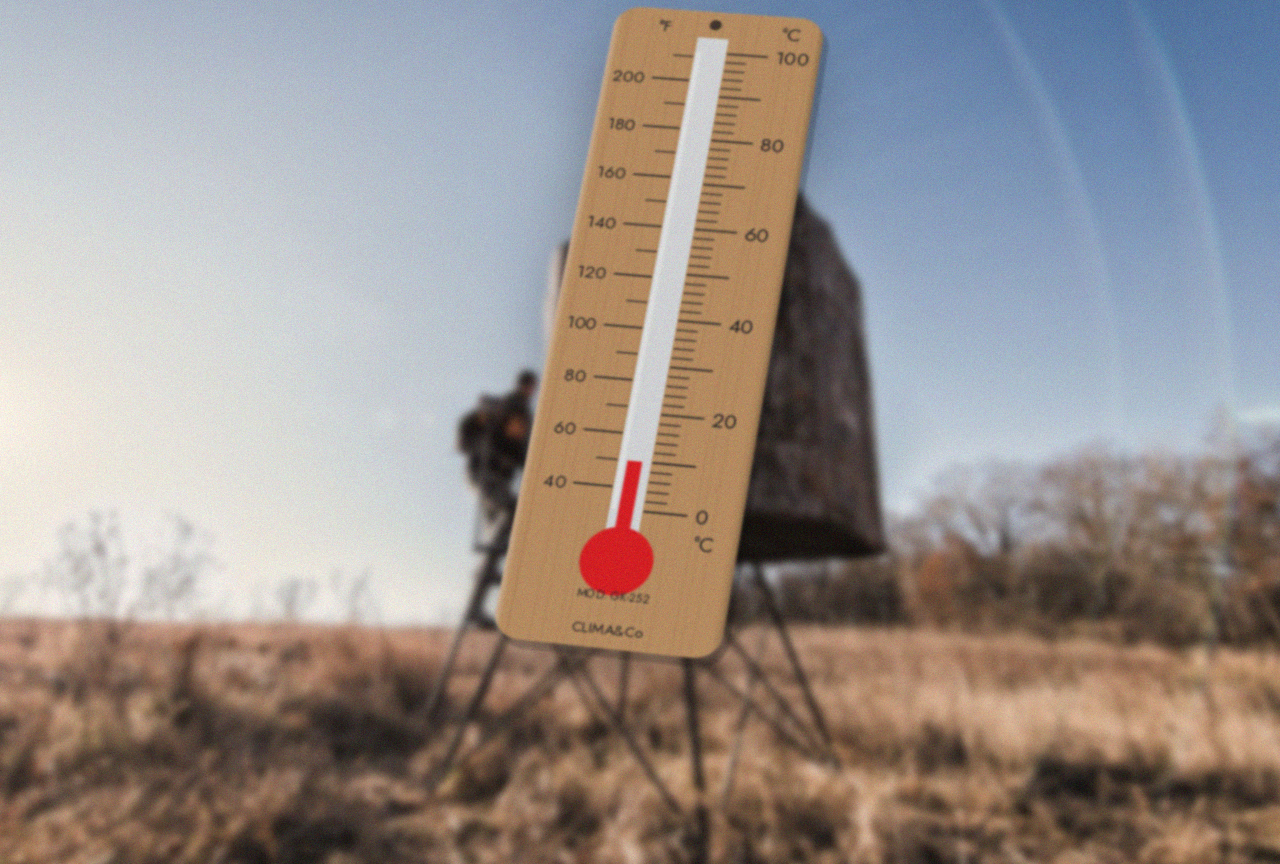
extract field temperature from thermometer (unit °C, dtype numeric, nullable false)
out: 10 °C
